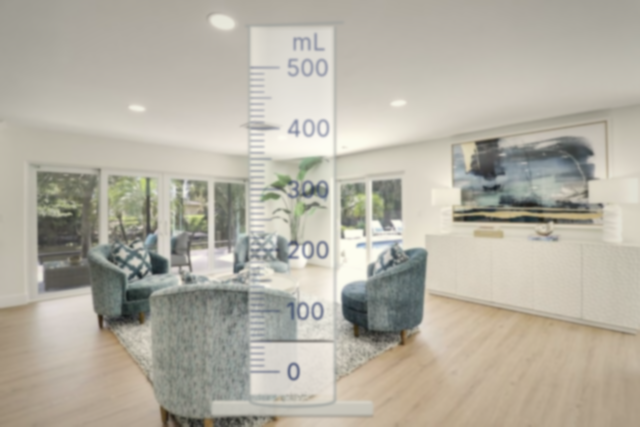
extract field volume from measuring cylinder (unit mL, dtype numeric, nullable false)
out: 50 mL
